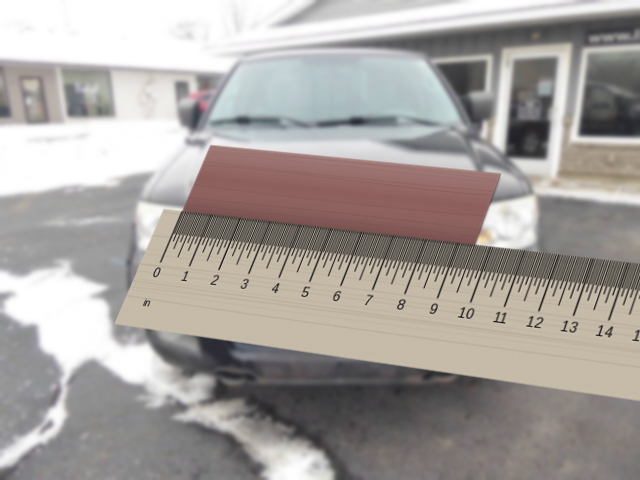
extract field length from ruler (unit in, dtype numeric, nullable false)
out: 9.5 in
